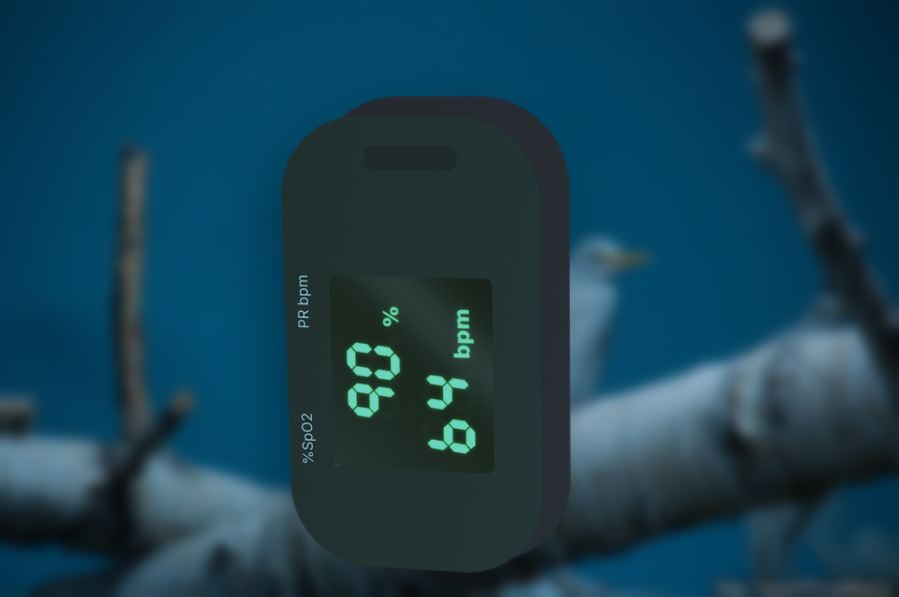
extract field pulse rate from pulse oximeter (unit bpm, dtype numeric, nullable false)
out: 64 bpm
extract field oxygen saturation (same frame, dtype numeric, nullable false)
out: 90 %
